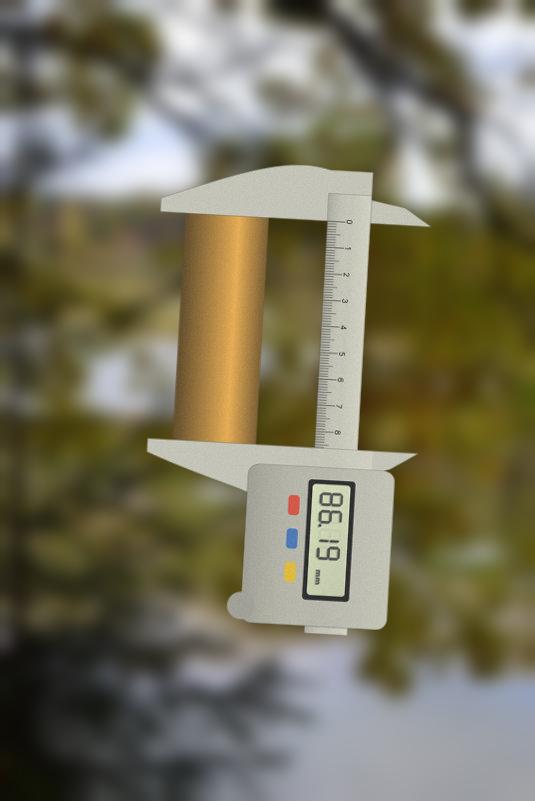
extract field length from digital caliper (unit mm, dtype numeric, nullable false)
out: 86.19 mm
